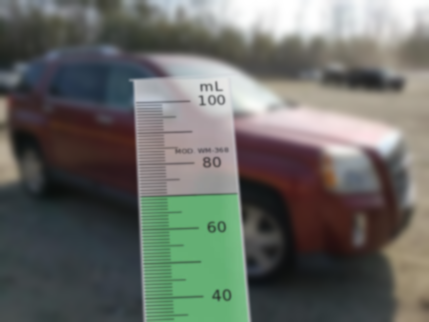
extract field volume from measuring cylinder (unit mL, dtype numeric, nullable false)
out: 70 mL
